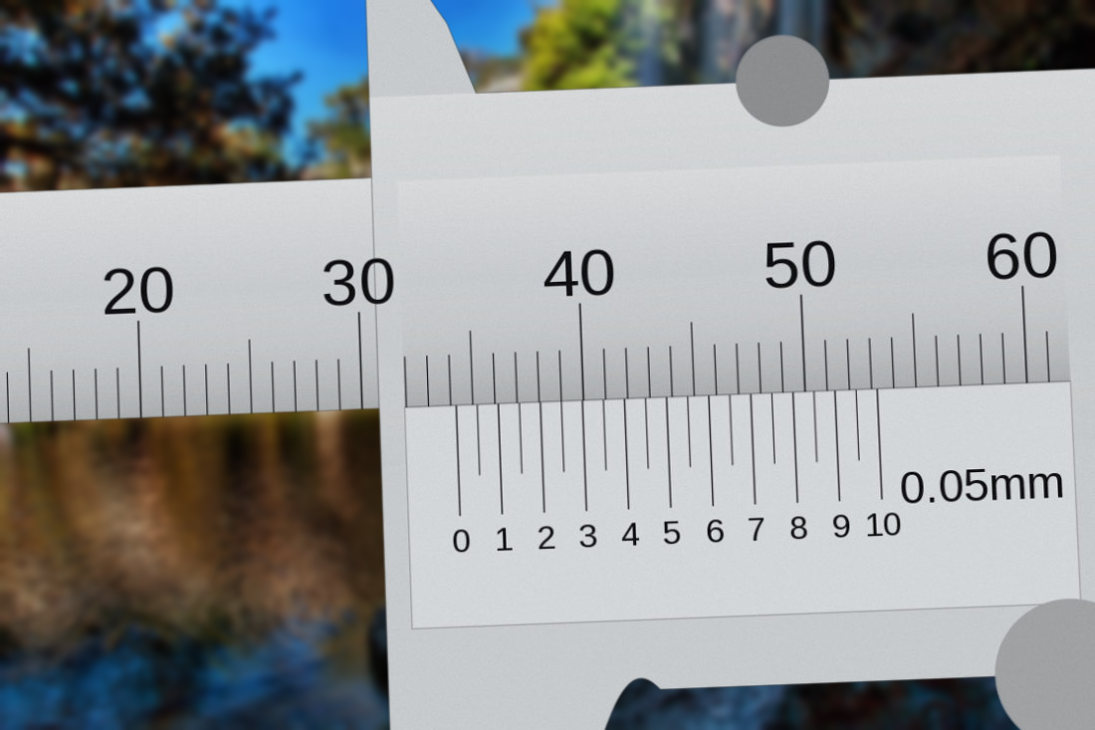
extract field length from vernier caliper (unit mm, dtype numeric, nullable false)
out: 34.25 mm
